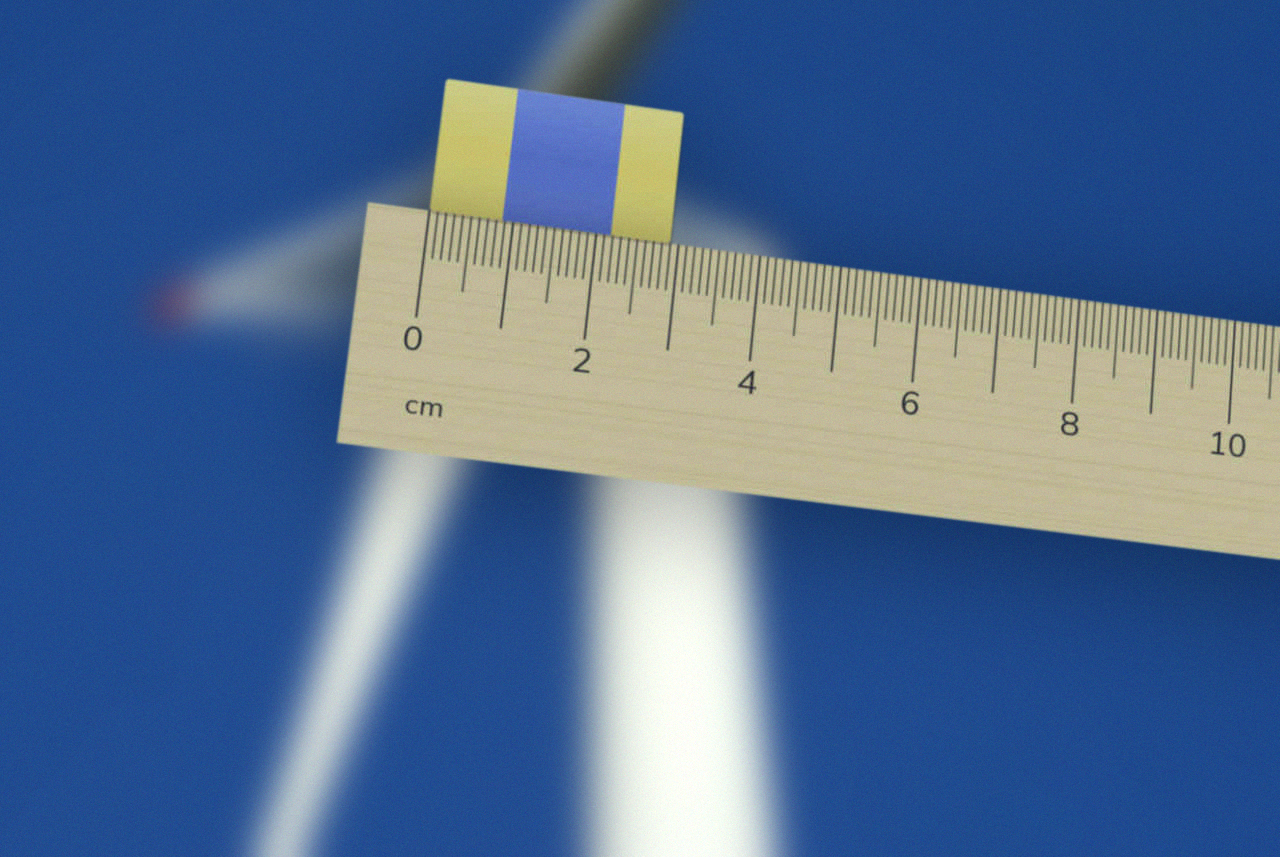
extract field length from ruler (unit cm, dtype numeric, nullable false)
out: 2.9 cm
